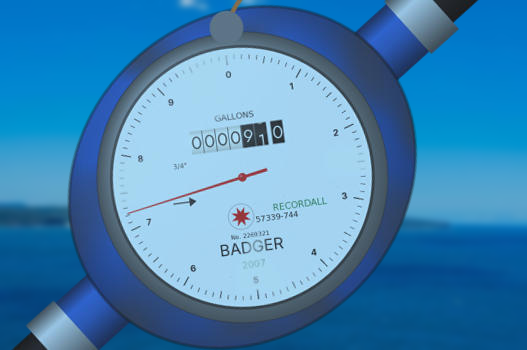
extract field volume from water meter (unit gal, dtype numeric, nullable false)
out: 907.2 gal
